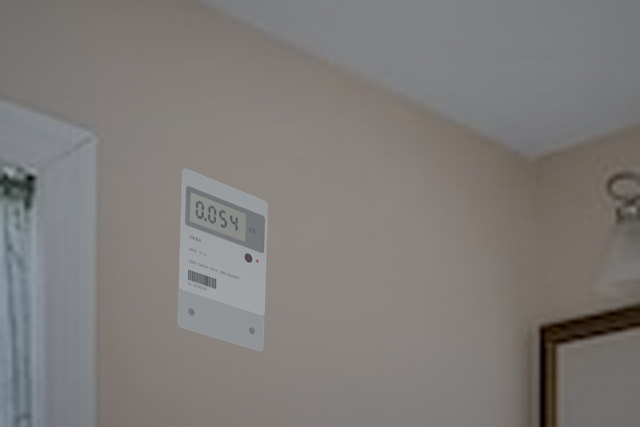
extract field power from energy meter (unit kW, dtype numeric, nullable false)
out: 0.054 kW
